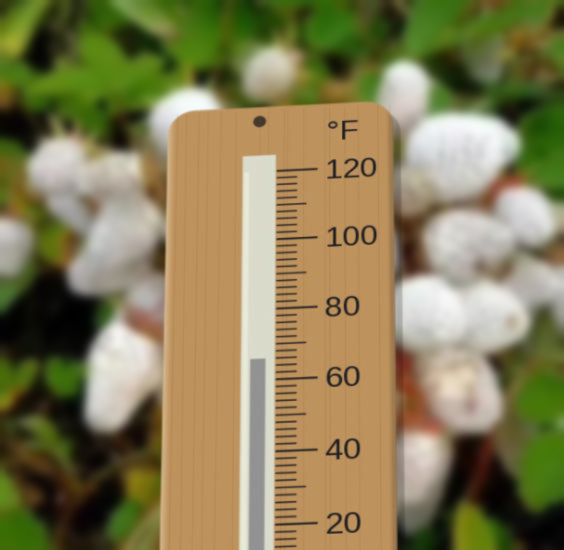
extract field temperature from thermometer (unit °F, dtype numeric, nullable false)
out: 66 °F
